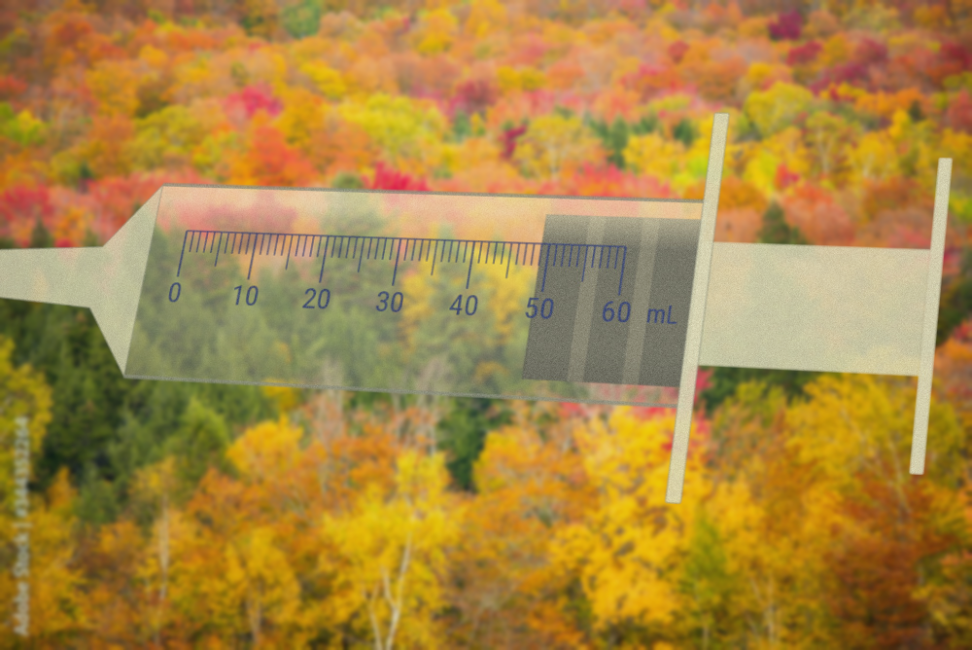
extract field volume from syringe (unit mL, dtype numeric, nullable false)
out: 49 mL
